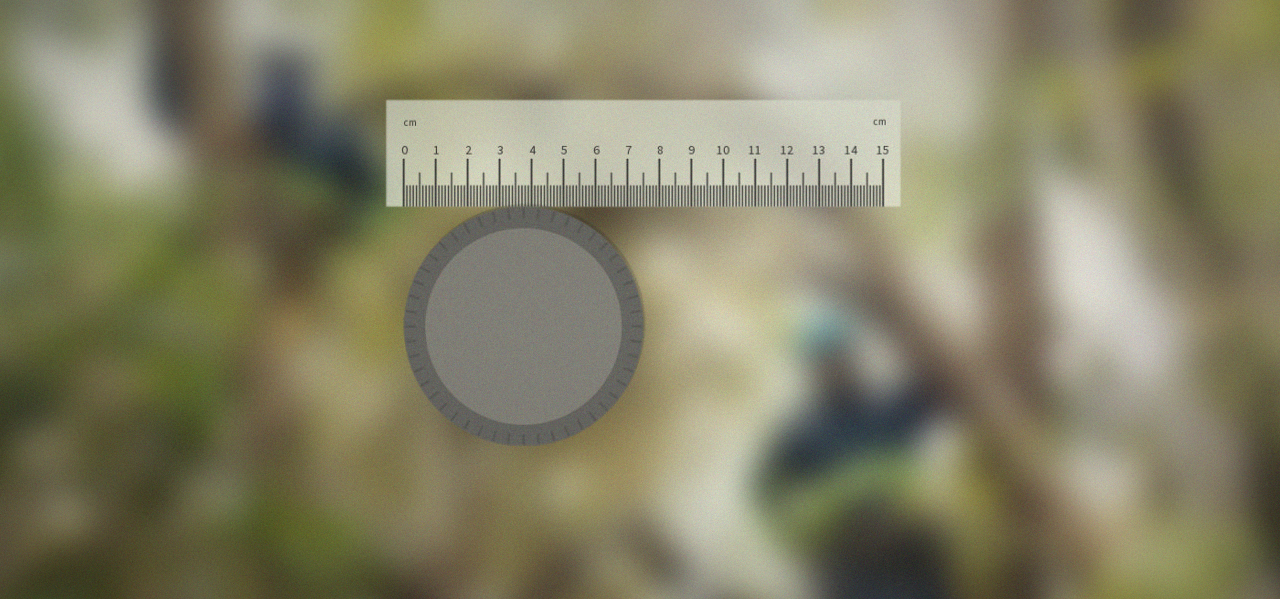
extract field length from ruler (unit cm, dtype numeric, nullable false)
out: 7.5 cm
